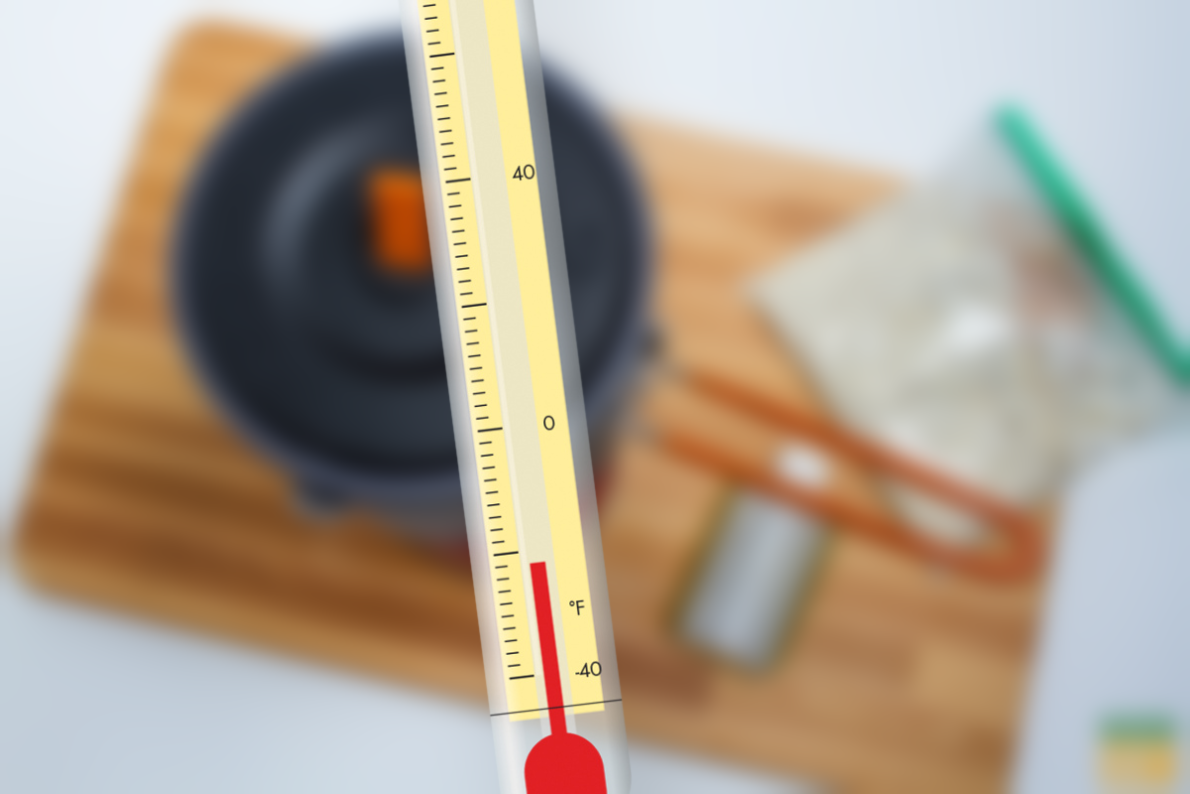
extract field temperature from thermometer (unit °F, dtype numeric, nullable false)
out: -22 °F
